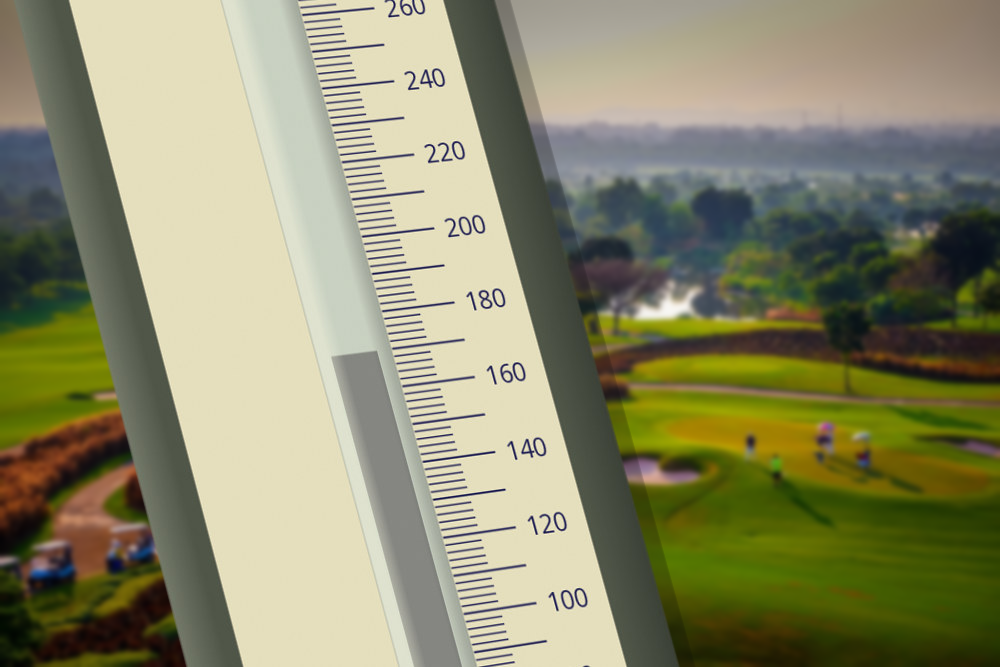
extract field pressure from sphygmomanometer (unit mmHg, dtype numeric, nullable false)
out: 170 mmHg
